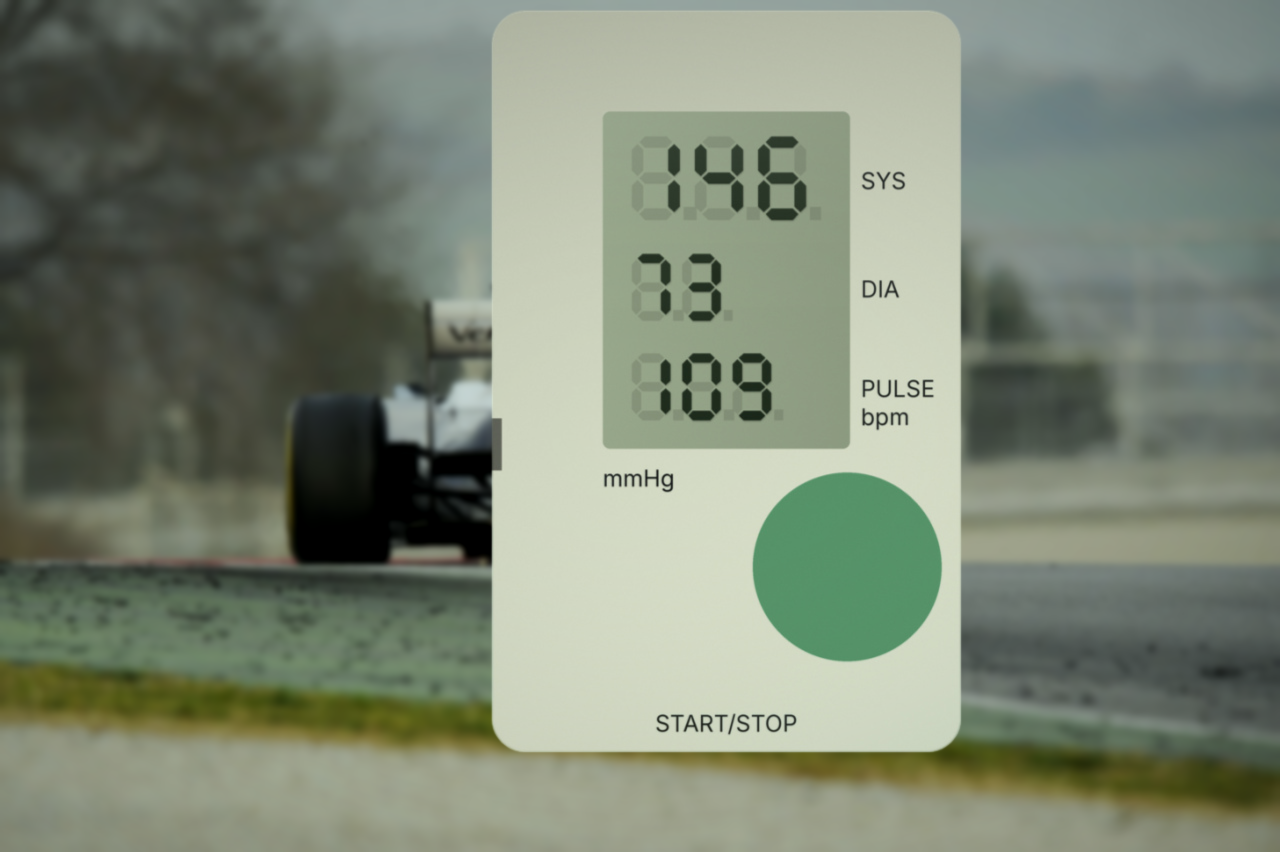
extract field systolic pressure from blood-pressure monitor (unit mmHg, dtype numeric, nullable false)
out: 146 mmHg
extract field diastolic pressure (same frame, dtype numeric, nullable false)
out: 73 mmHg
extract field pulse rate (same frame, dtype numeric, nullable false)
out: 109 bpm
